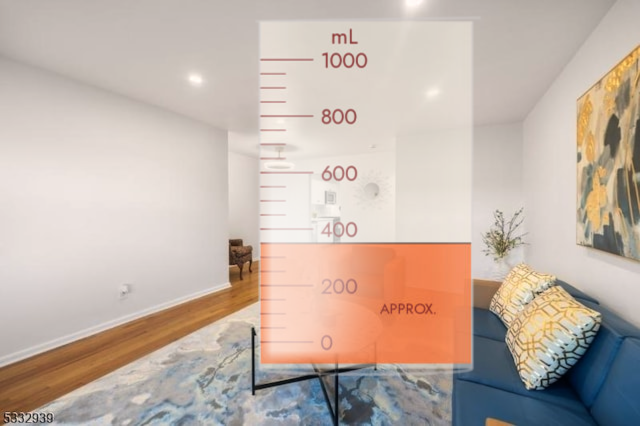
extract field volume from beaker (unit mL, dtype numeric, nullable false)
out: 350 mL
